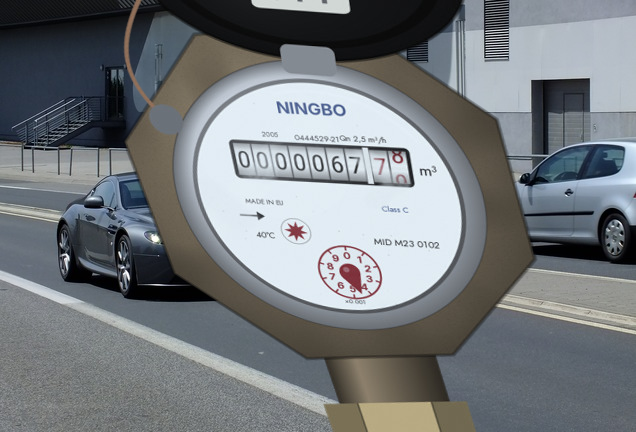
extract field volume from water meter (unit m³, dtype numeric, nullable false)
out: 67.784 m³
